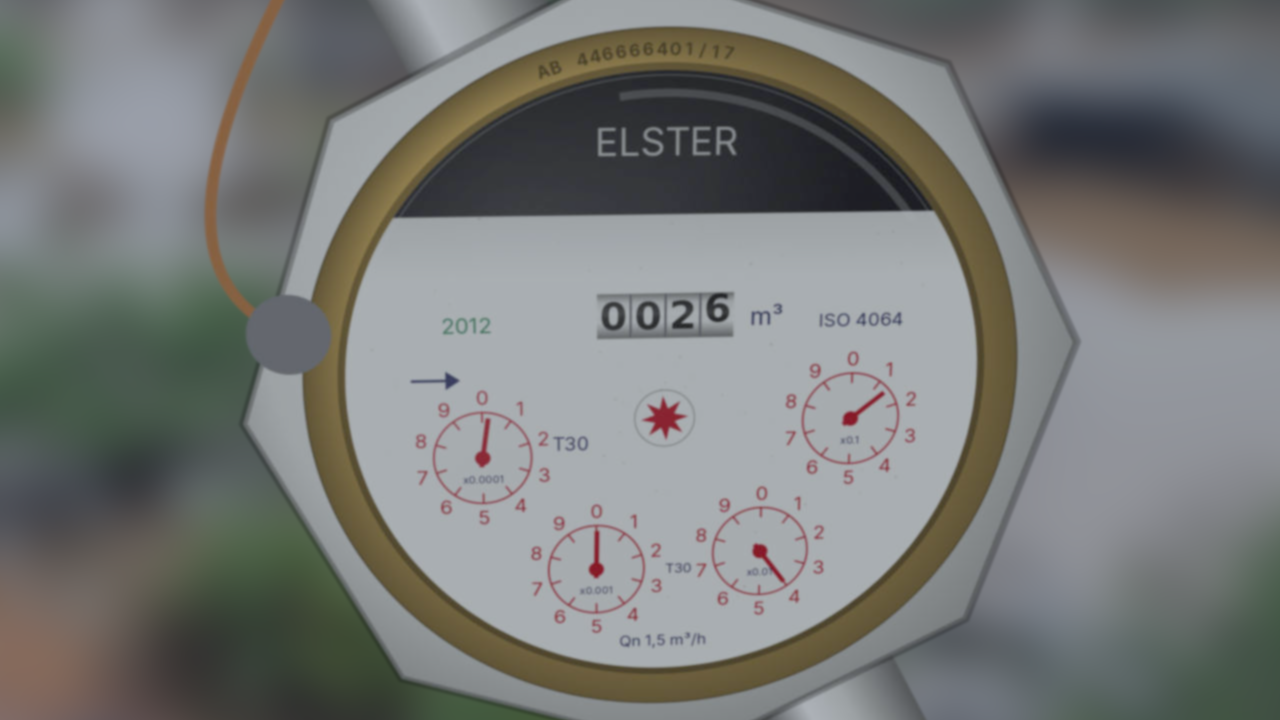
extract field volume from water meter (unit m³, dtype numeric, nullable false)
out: 26.1400 m³
